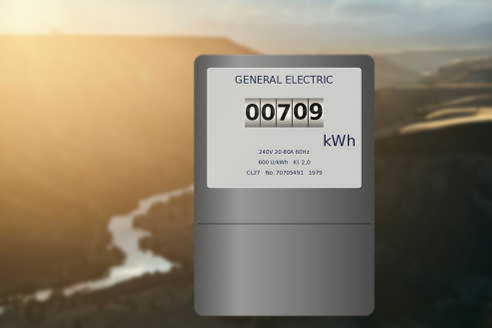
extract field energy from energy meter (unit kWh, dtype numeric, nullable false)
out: 709 kWh
